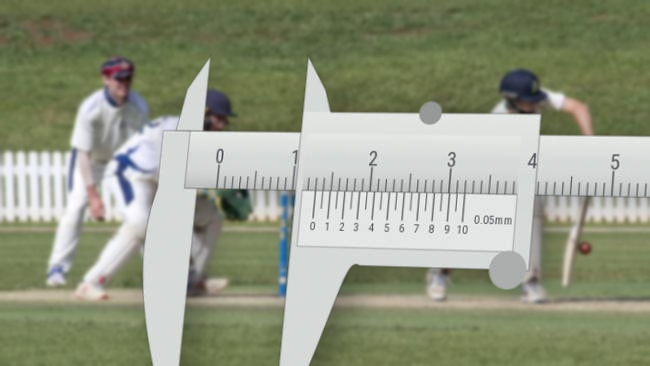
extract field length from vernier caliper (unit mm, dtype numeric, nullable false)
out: 13.0 mm
